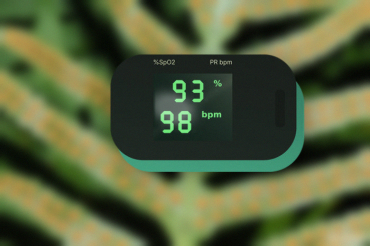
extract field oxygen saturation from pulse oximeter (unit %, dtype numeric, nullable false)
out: 93 %
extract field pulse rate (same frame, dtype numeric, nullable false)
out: 98 bpm
